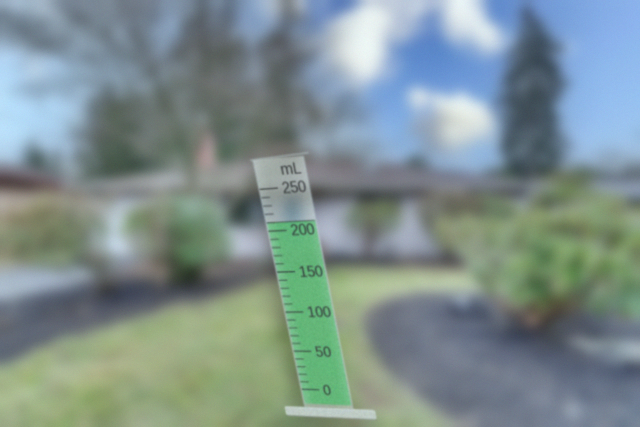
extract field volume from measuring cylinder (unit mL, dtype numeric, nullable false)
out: 210 mL
